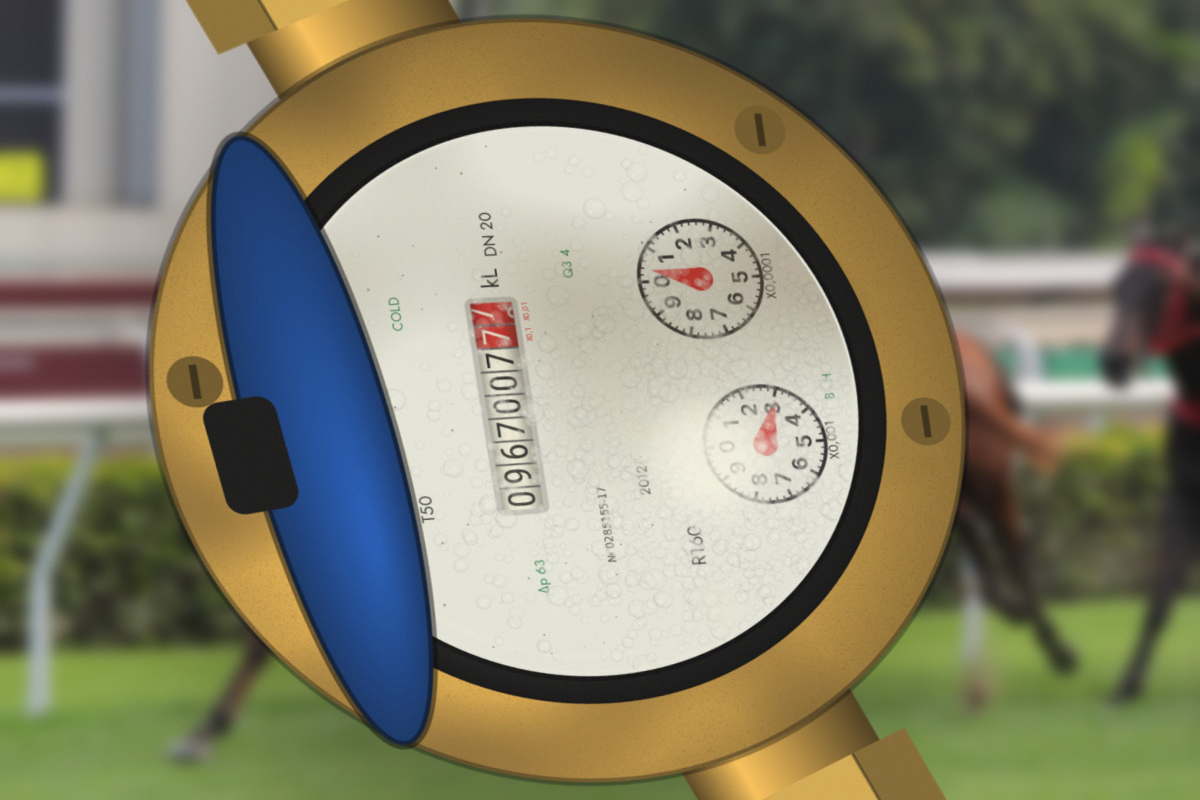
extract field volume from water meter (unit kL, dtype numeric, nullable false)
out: 967007.7730 kL
